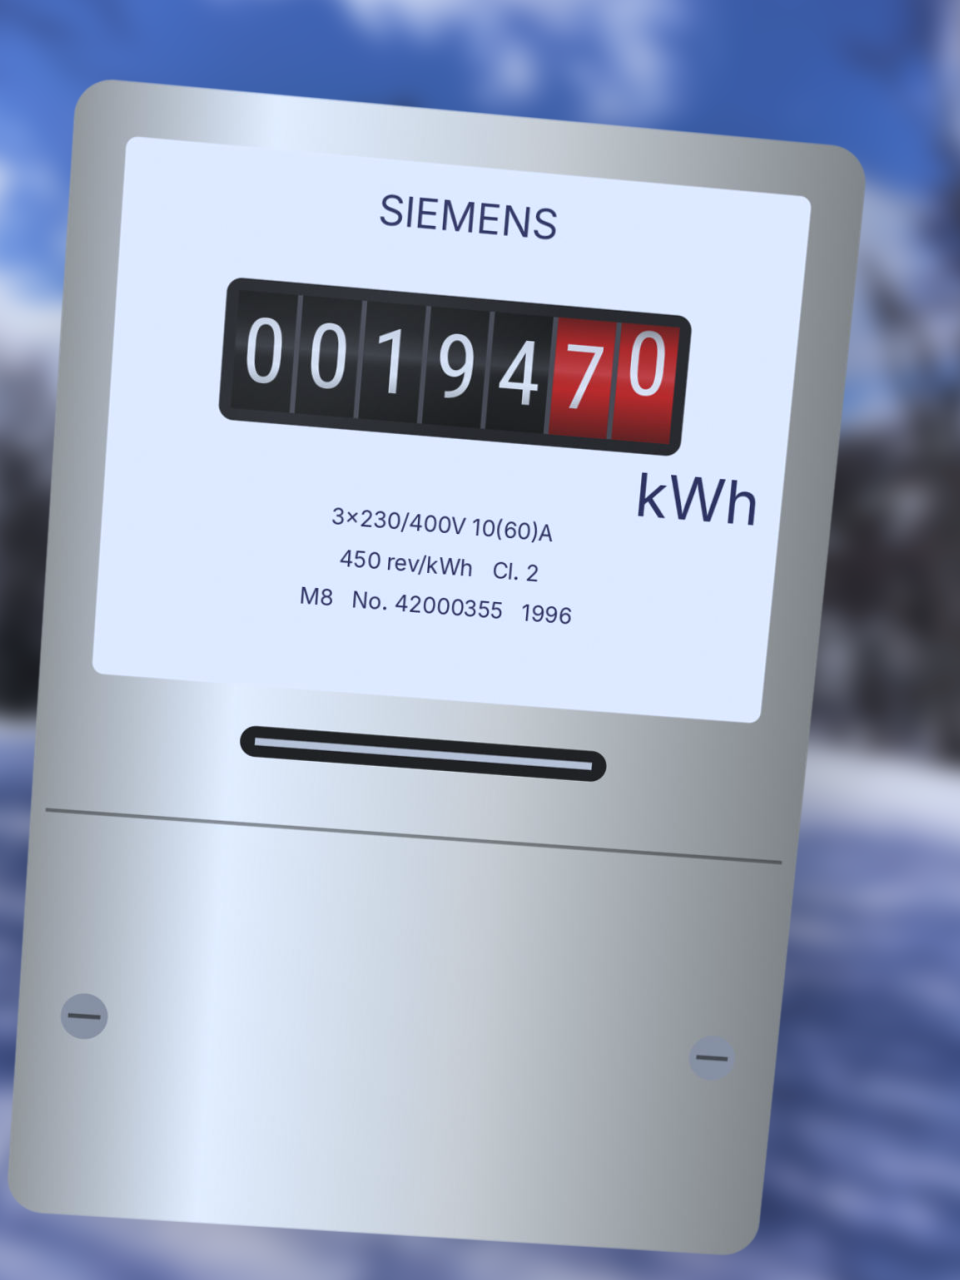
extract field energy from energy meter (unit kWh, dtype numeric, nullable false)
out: 194.70 kWh
